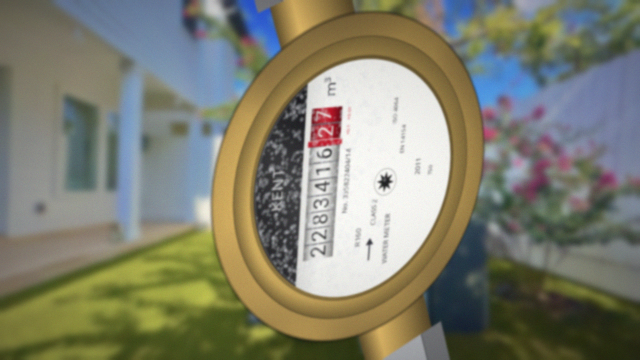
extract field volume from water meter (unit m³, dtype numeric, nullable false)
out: 2283416.27 m³
